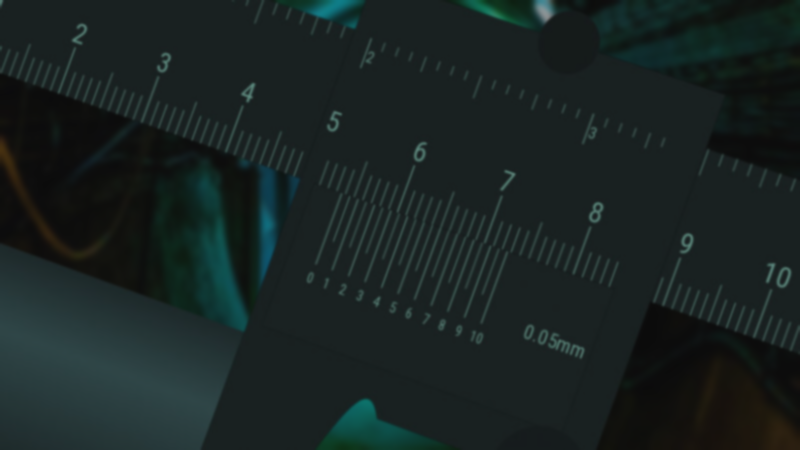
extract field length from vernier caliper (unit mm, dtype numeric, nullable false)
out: 53.6 mm
